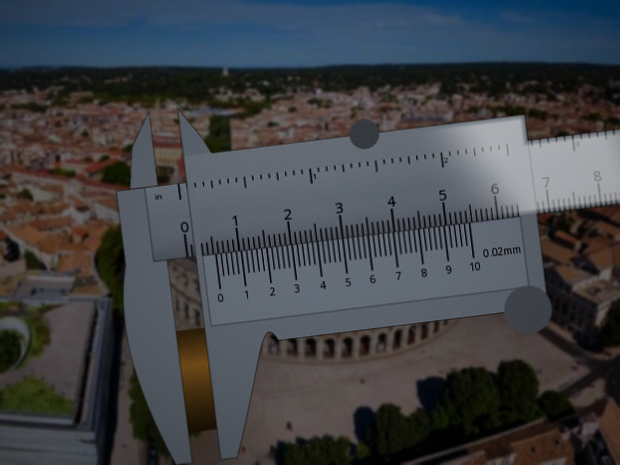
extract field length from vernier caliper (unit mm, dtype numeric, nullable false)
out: 5.5 mm
